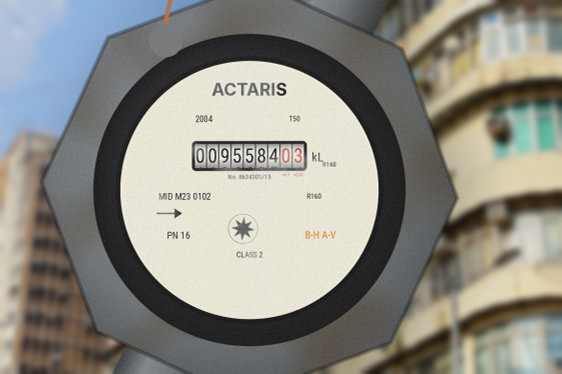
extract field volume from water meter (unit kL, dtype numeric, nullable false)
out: 95584.03 kL
